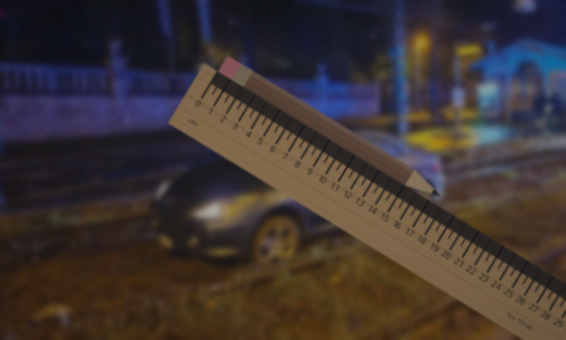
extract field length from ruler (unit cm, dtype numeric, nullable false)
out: 17.5 cm
